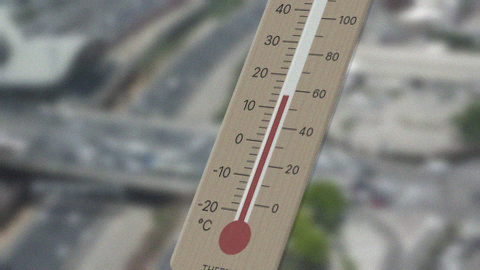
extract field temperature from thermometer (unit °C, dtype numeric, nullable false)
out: 14 °C
